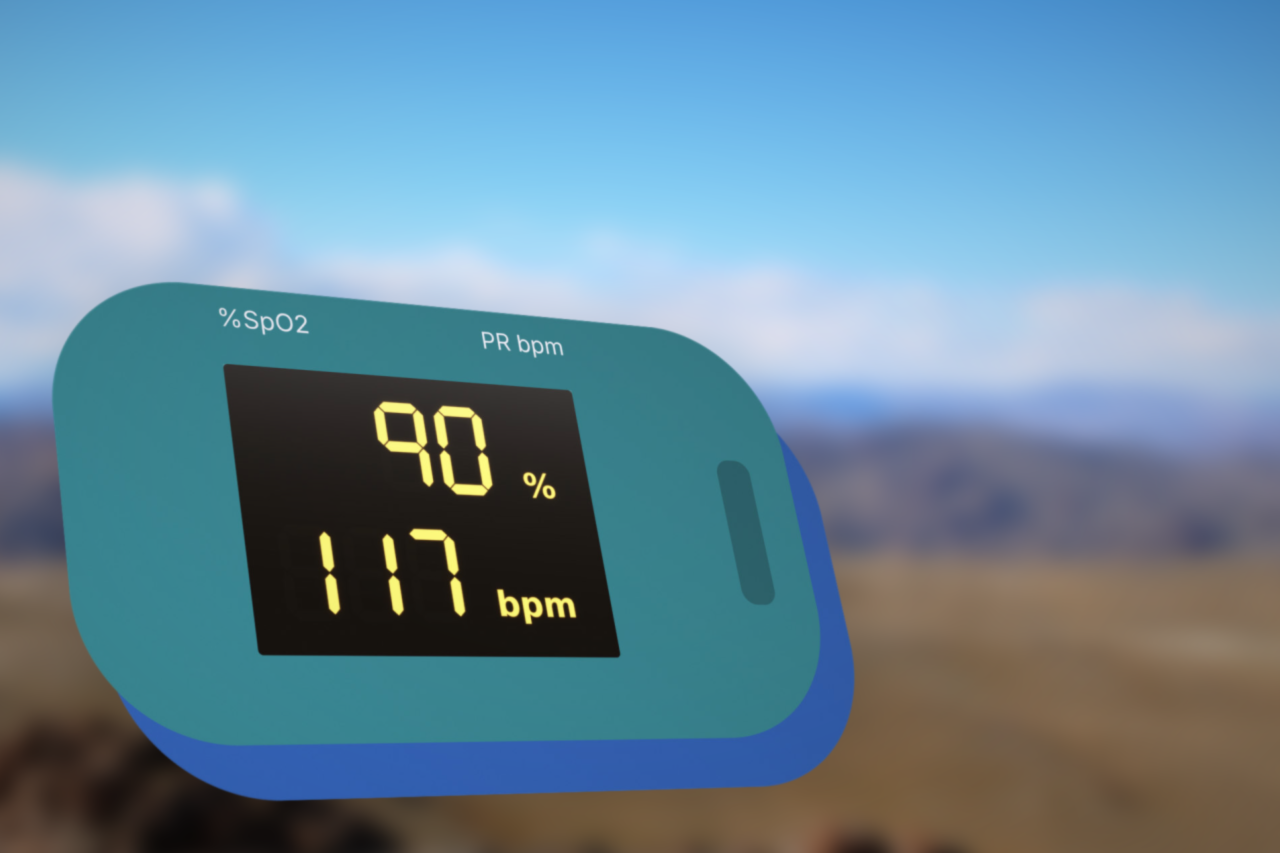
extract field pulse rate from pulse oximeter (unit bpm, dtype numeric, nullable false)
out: 117 bpm
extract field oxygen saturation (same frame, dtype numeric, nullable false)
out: 90 %
